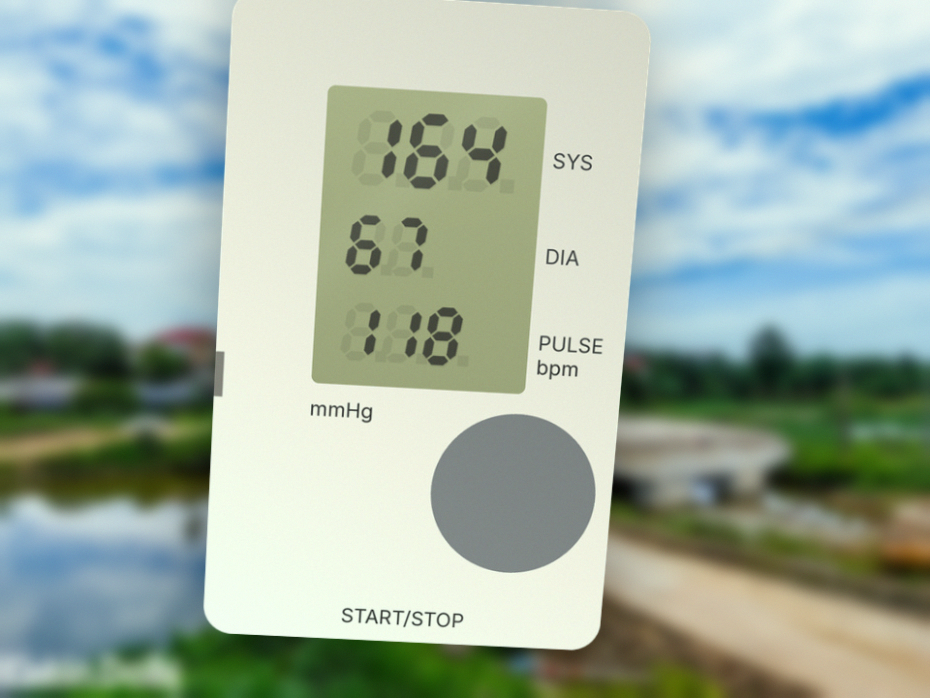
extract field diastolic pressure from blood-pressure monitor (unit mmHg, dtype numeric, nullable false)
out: 67 mmHg
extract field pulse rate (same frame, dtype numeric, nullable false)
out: 118 bpm
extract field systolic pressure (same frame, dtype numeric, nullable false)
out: 164 mmHg
